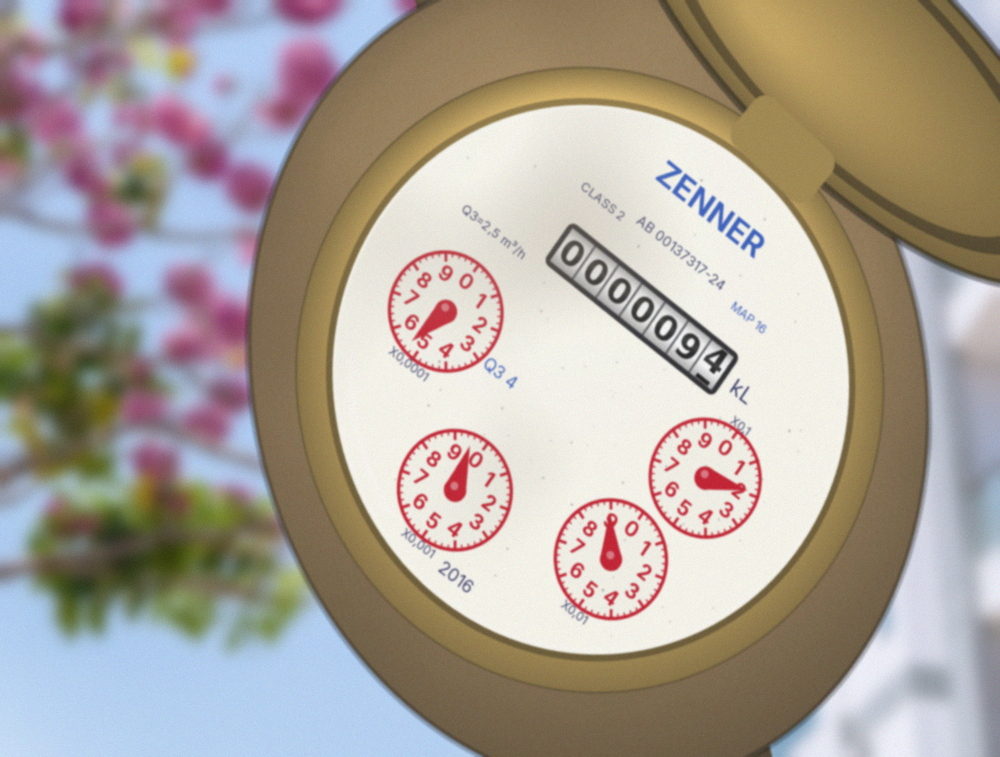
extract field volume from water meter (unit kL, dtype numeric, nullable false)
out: 94.1895 kL
